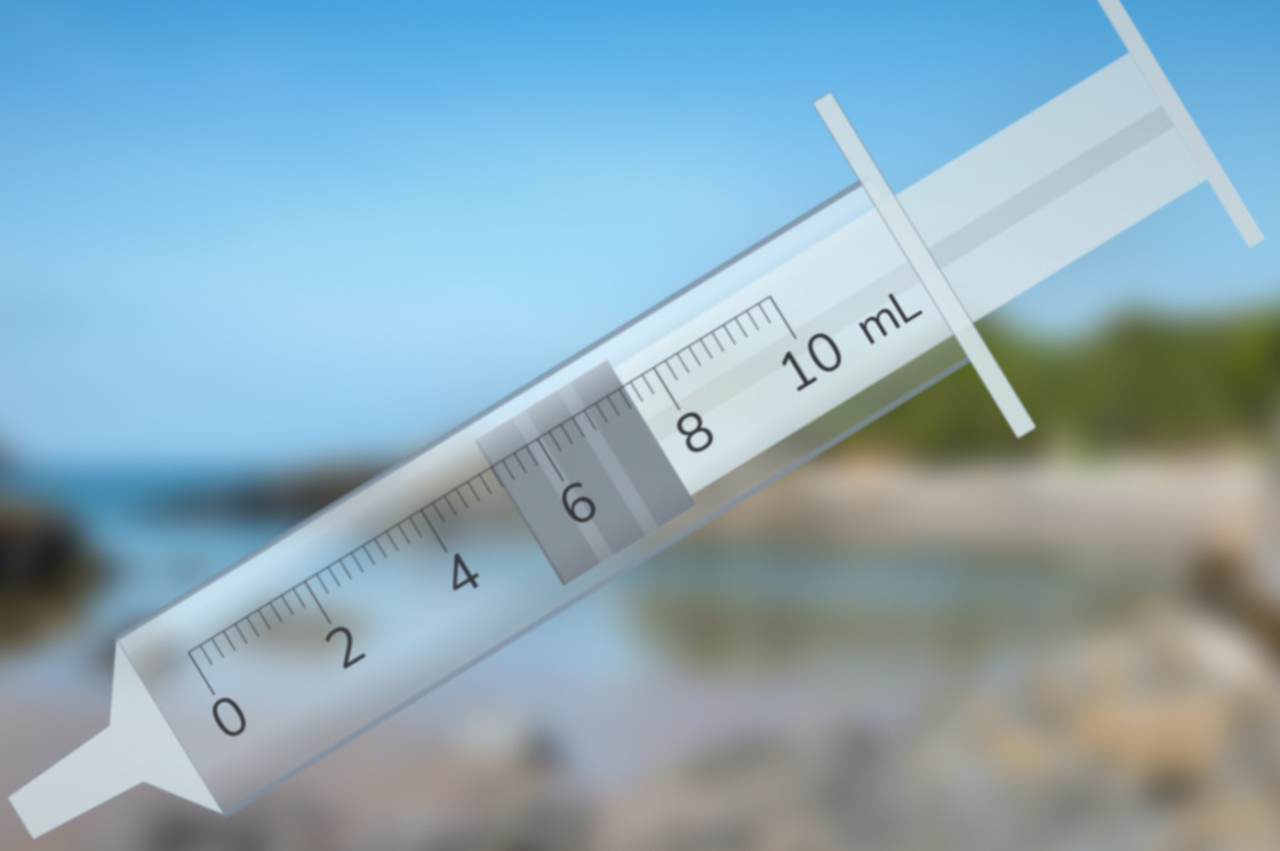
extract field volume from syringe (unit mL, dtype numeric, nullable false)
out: 5.2 mL
